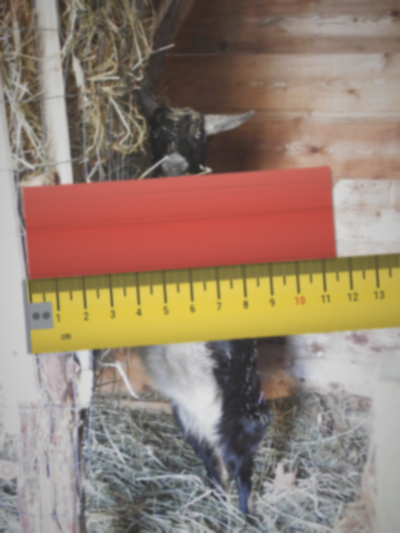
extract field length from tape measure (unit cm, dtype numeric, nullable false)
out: 11.5 cm
